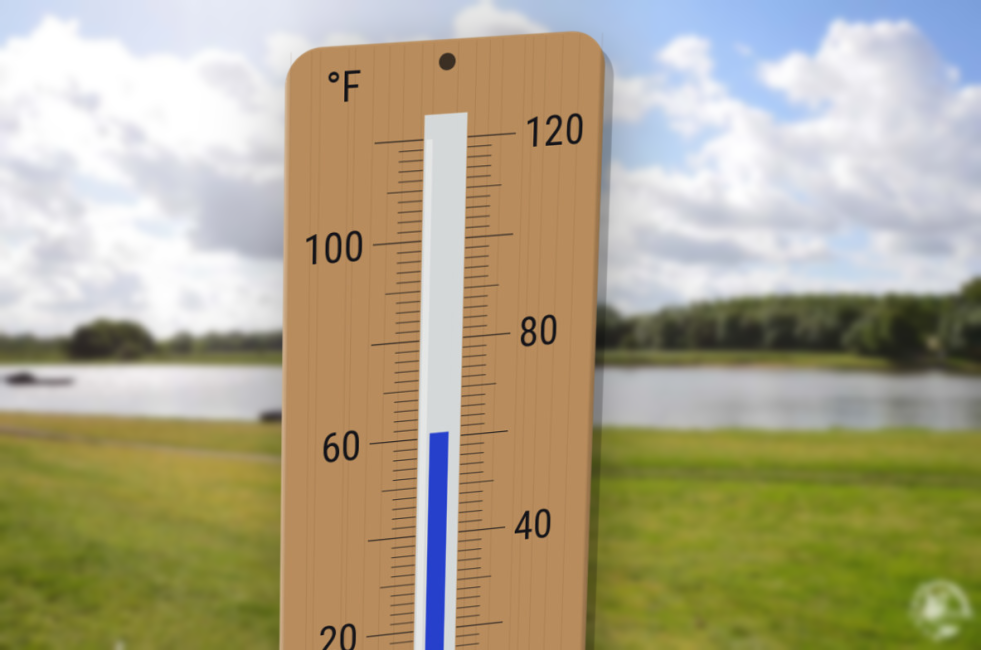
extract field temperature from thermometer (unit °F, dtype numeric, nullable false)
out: 61 °F
